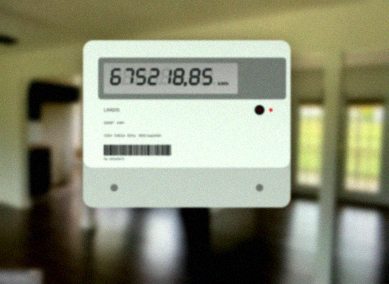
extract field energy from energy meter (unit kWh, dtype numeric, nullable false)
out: 675218.85 kWh
